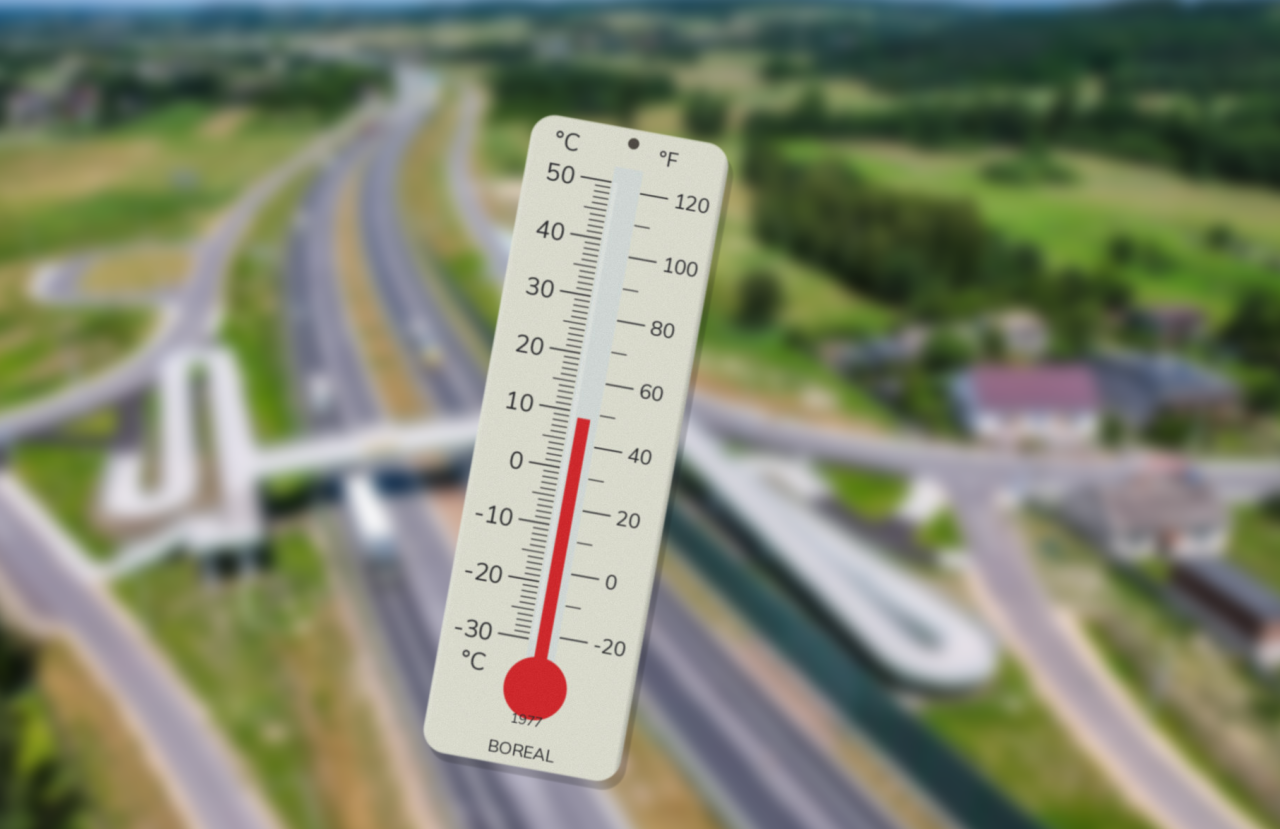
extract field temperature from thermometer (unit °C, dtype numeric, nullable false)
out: 9 °C
